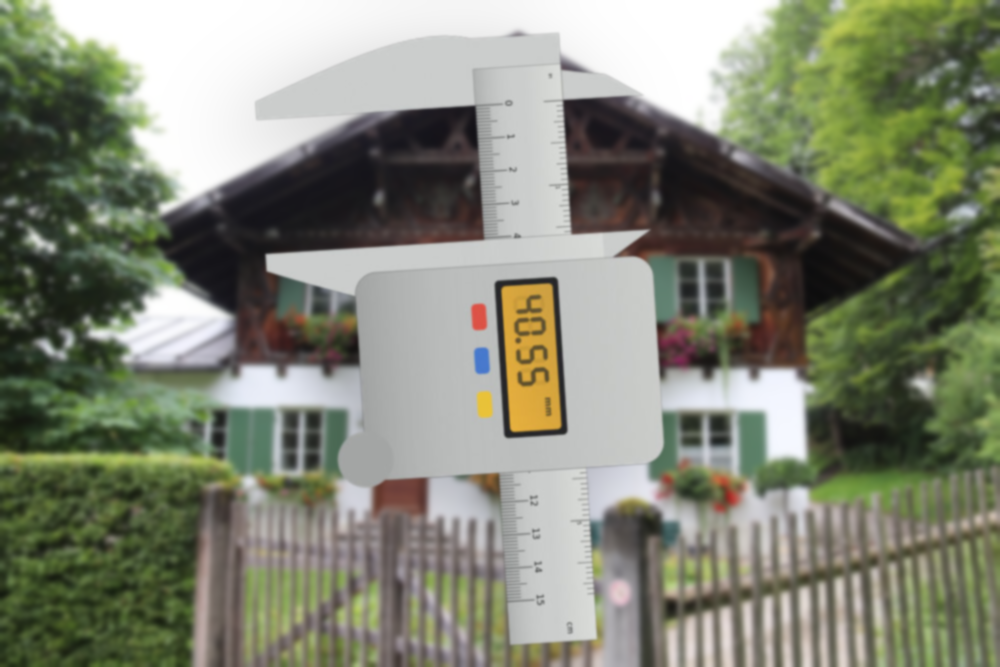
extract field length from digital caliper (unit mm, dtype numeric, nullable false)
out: 40.55 mm
